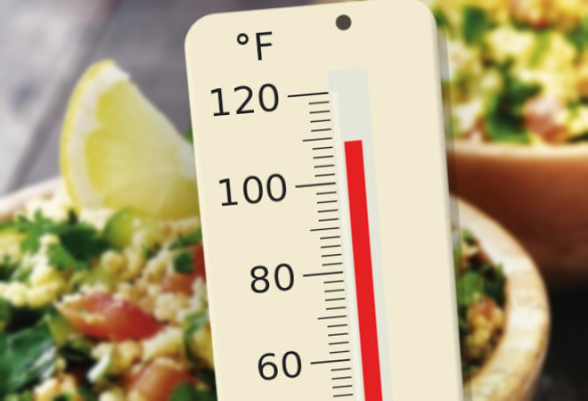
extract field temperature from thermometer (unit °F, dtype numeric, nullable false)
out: 109 °F
